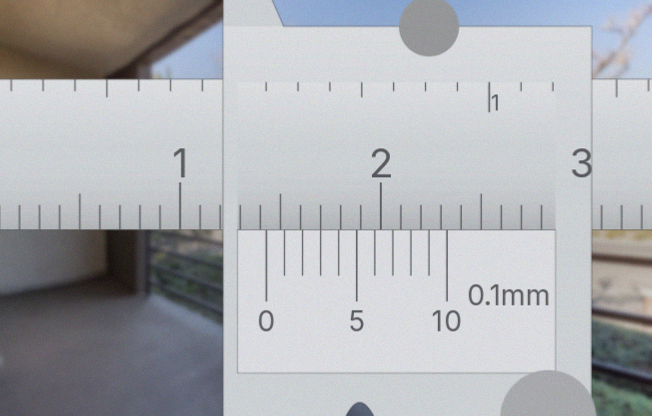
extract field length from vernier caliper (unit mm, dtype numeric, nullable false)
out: 14.3 mm
